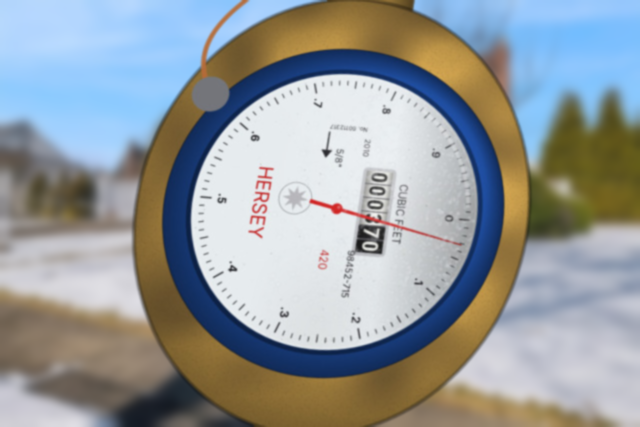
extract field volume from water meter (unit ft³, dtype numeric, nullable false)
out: 370.03 ft³
